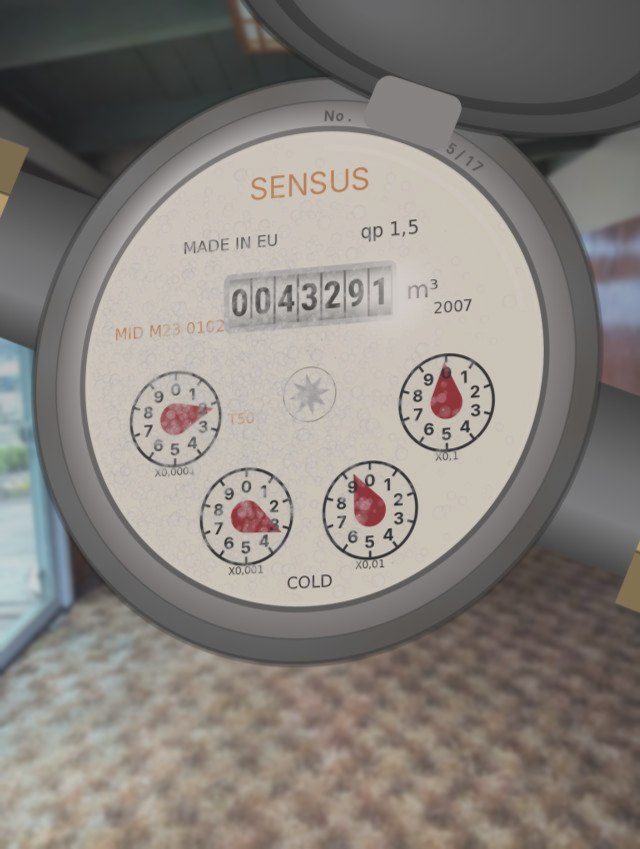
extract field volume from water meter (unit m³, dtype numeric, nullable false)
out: 43290.9932 m³
